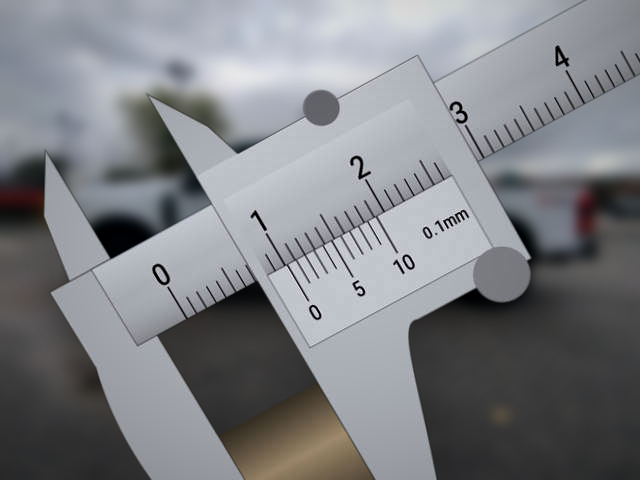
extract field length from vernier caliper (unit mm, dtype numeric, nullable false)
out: 10.2 mm
